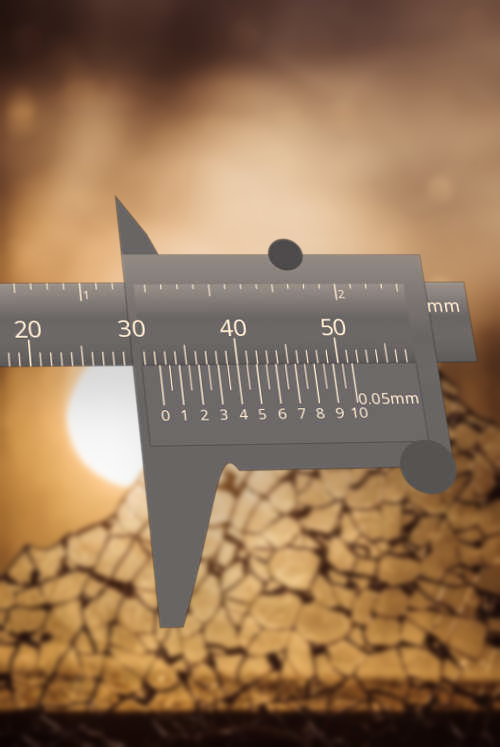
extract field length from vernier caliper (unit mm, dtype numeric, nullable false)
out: 32.4 mm
